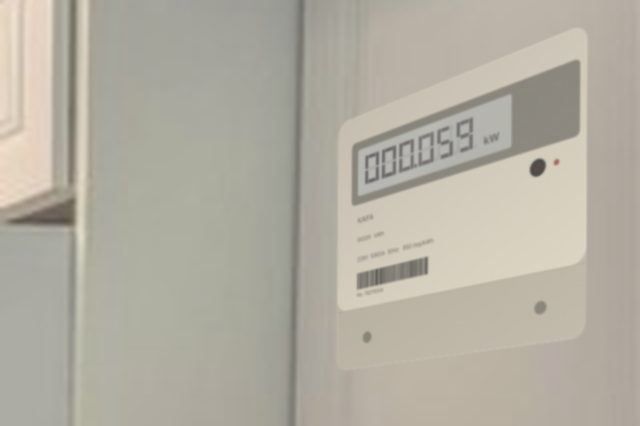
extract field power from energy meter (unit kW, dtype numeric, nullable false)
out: 0.059 kW
